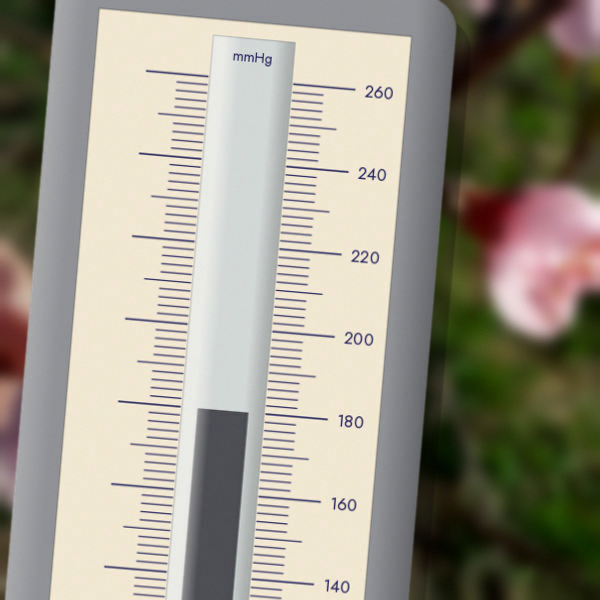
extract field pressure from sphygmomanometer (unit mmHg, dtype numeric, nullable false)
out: 180 mmHg
